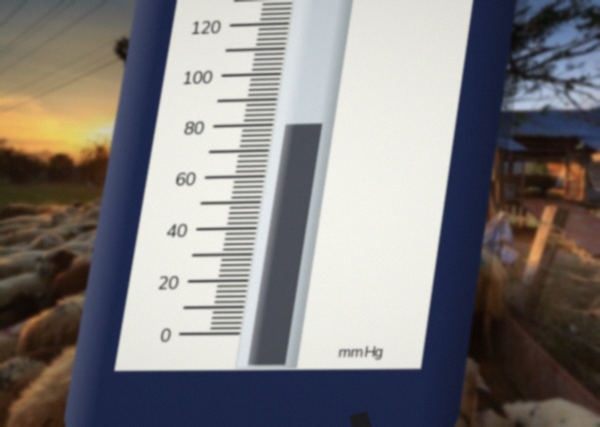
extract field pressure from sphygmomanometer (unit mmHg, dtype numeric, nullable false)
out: 80 mmHg
